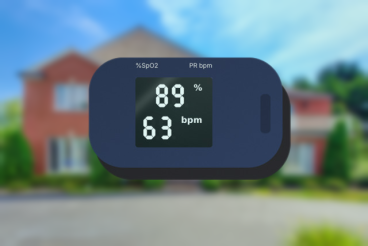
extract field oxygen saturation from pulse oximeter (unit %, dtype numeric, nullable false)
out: 89 %
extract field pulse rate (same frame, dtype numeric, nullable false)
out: 63 bpm
